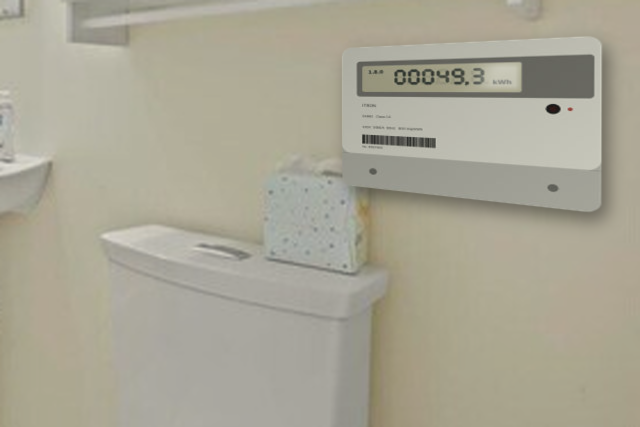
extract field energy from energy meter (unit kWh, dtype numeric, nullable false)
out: 49.3 kWh
